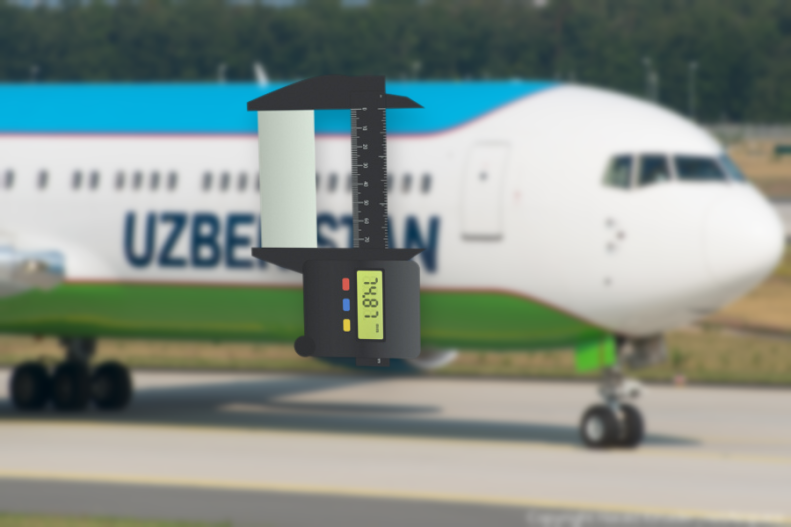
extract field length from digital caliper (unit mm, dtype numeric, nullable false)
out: 74.87 mm
